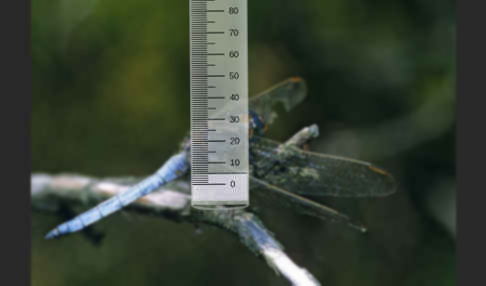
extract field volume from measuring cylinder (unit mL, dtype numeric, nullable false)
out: 5 mL
